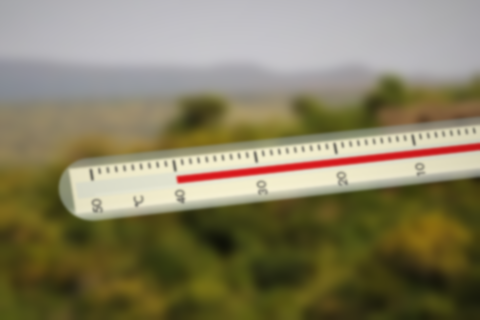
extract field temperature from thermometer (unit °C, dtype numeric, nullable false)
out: 40 °C
